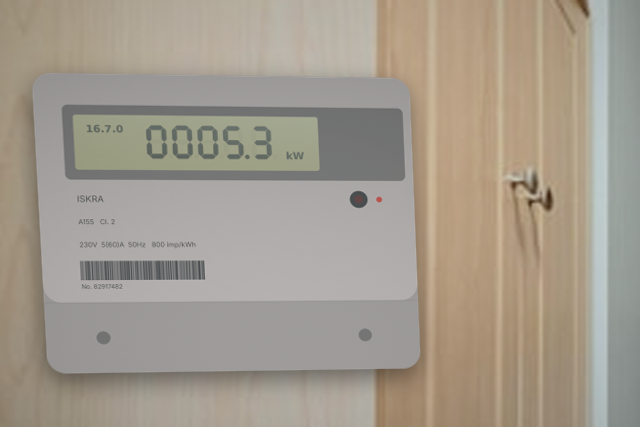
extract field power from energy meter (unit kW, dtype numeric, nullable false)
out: 5.3 kW
